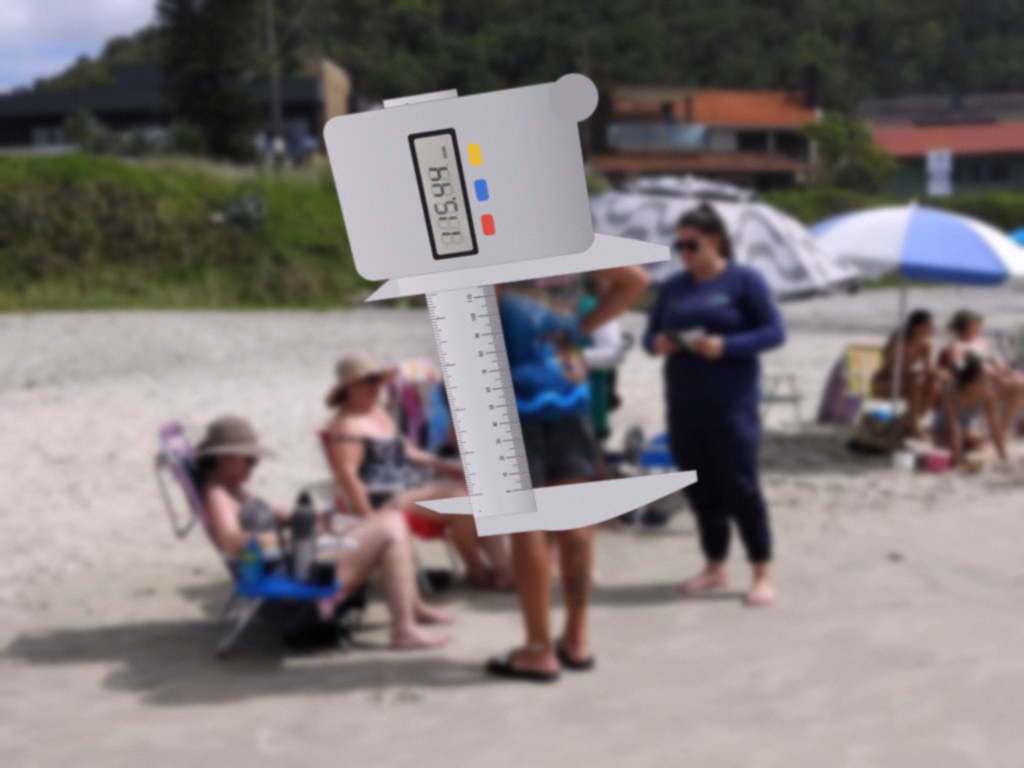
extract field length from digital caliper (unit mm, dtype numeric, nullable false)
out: 115.44 mm
